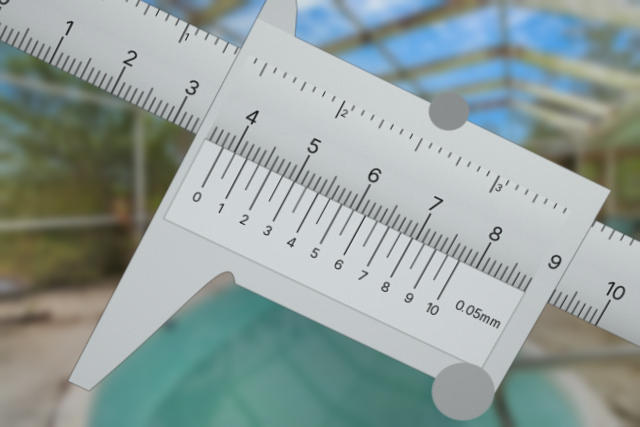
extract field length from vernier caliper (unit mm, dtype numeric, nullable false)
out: 38.2 mm
